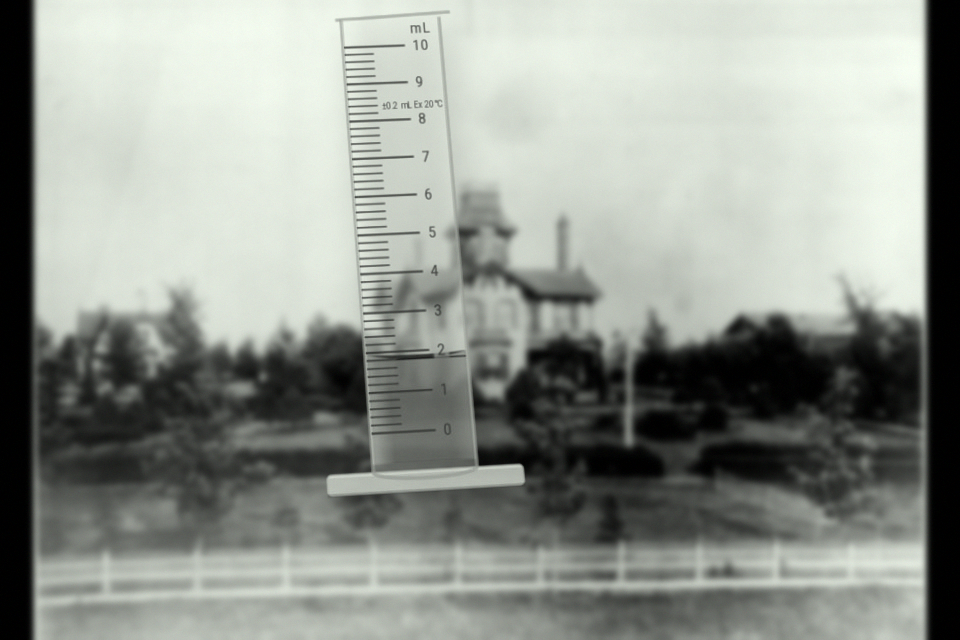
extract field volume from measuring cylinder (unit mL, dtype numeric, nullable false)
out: 1.8 mL
